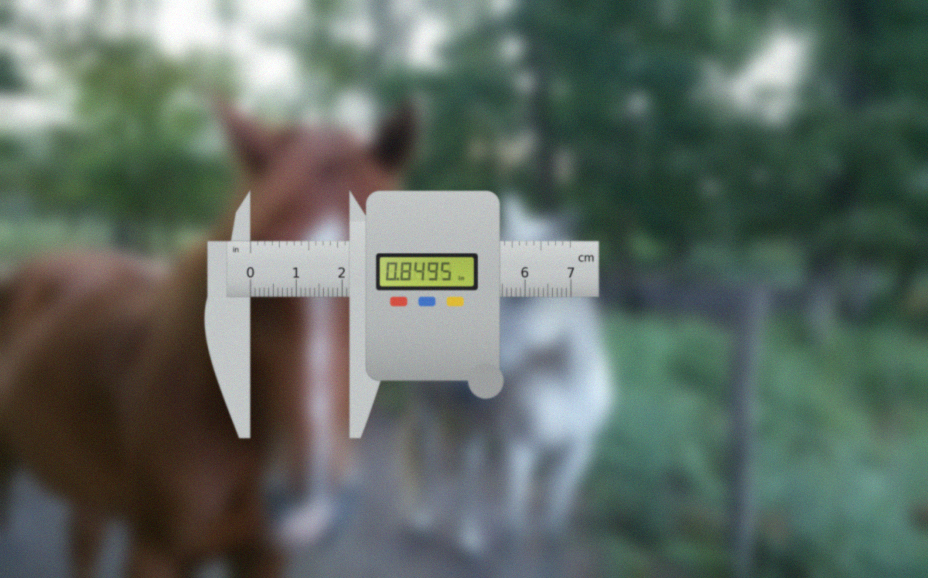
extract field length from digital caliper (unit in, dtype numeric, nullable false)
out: 0.8495 in
